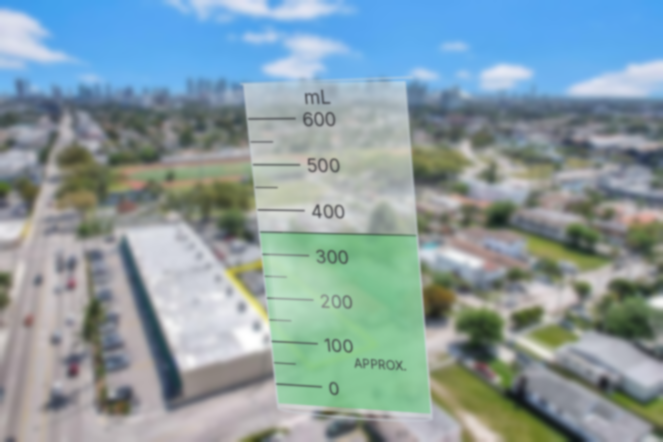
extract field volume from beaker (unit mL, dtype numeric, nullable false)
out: 350 mL
